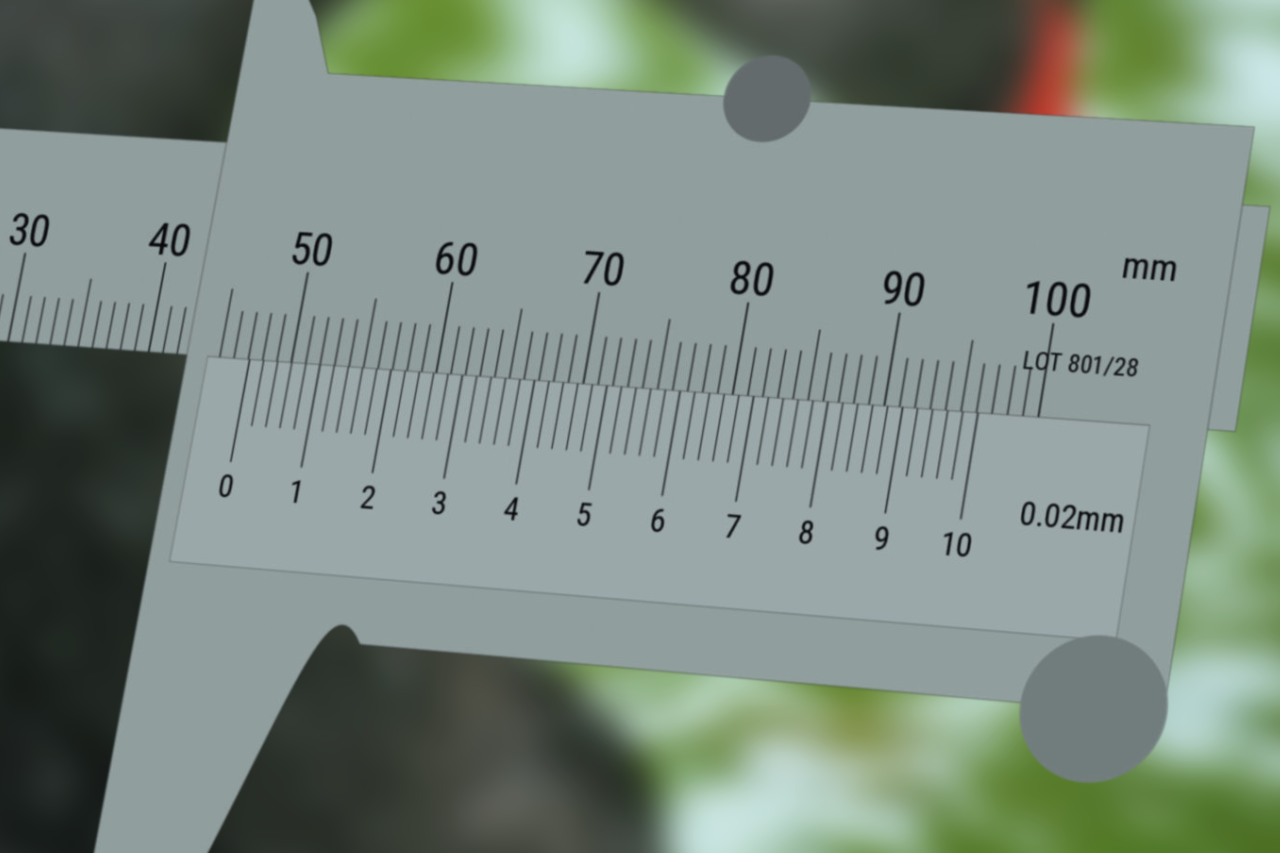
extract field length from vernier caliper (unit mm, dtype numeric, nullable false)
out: 47.1 mm
